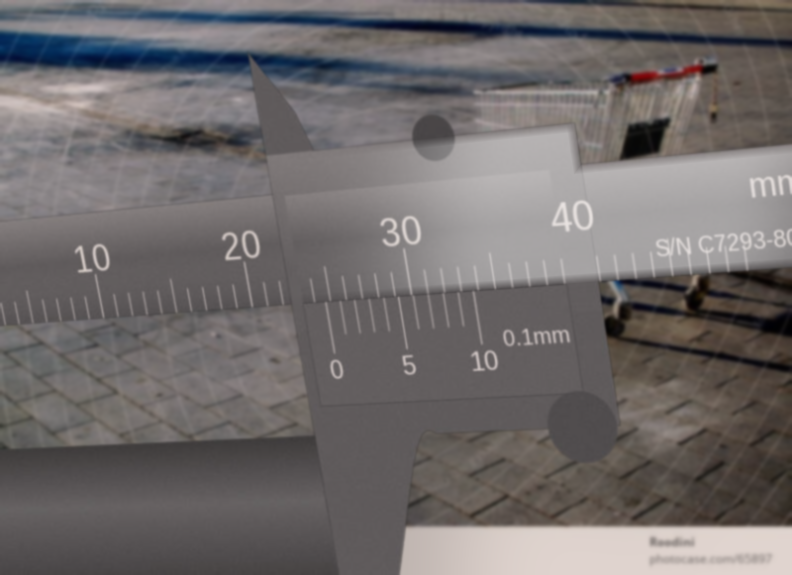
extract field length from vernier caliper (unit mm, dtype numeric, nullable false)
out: 24.7 mm
